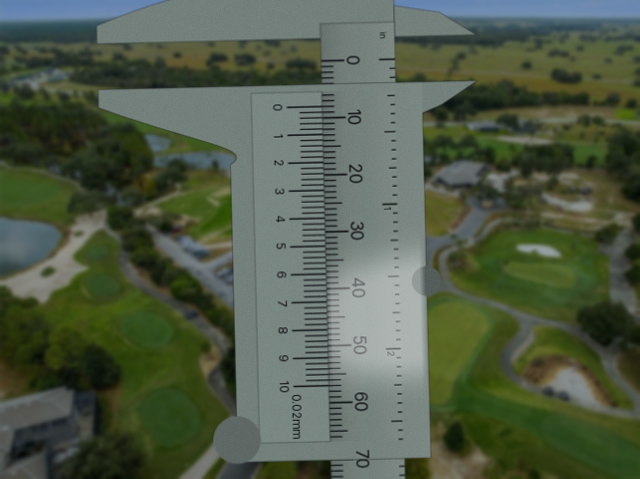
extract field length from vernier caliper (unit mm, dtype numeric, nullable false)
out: 8.0 mm
